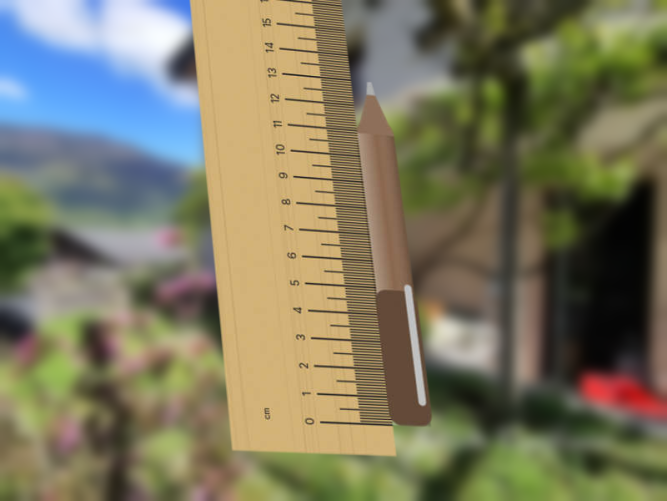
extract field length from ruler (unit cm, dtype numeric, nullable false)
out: 13 cm
